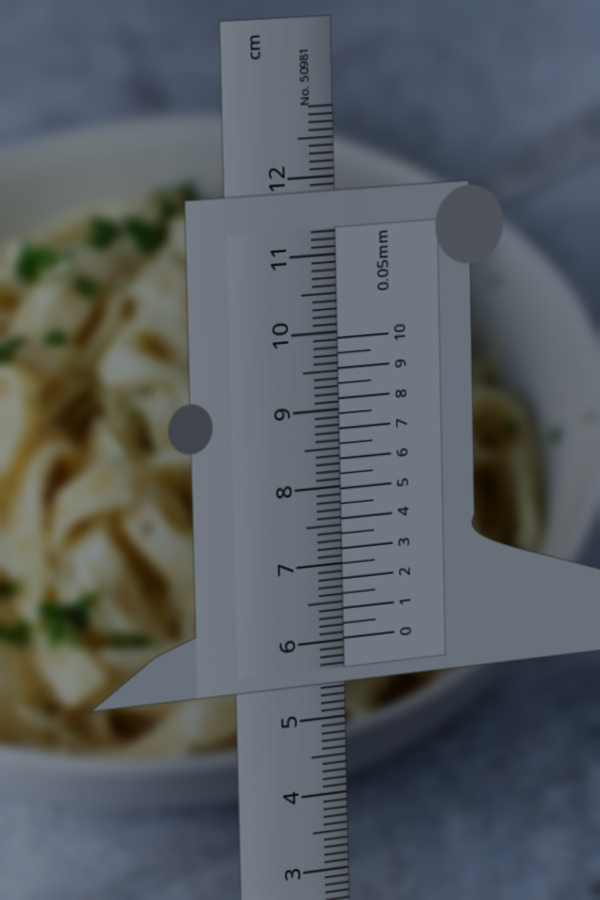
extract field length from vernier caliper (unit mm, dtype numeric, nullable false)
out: 60.2 mm
